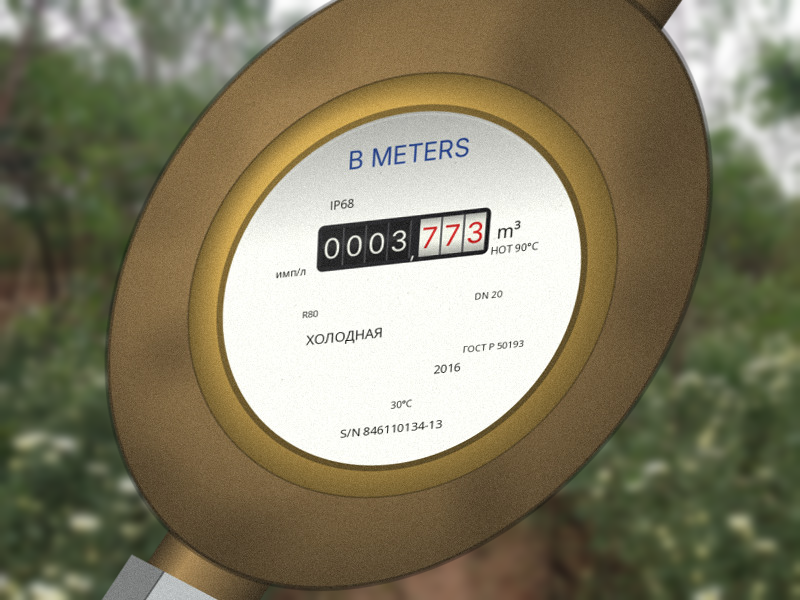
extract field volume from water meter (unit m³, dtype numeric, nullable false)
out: 3.773 m³
